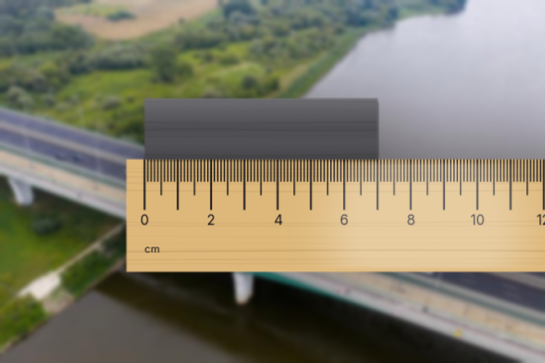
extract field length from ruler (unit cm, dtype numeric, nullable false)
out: 7 cm
